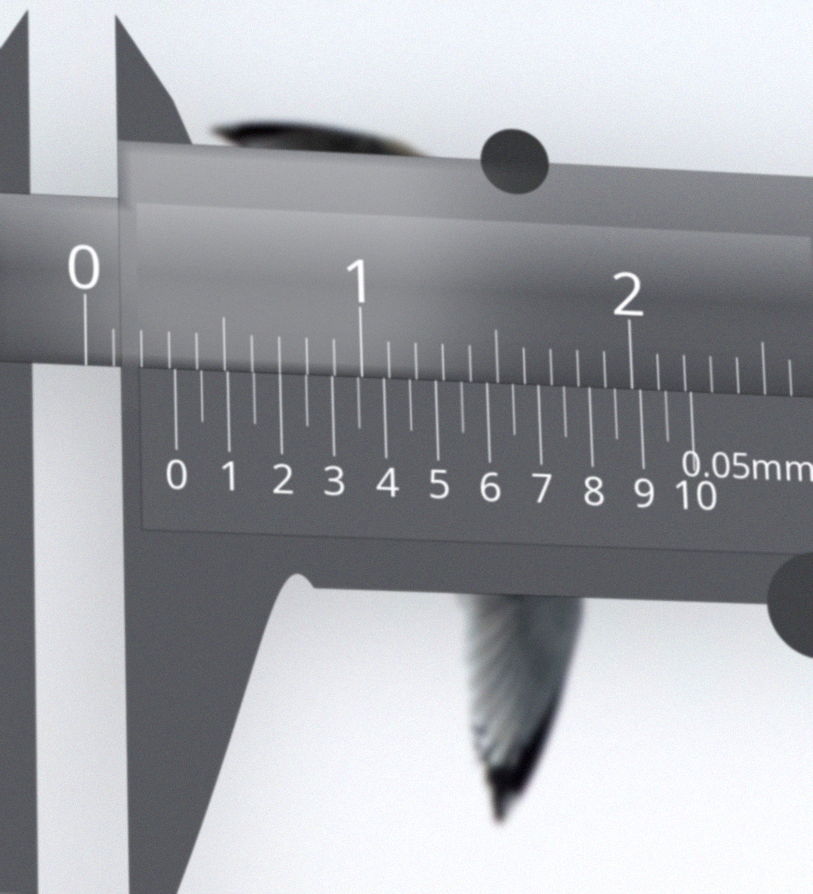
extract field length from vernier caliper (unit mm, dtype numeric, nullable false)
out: 3.2 mm
